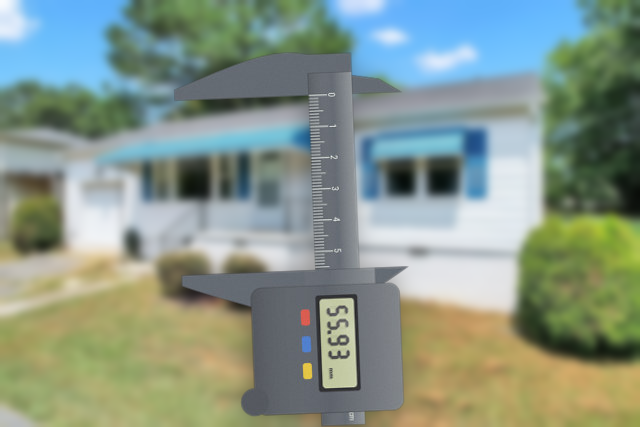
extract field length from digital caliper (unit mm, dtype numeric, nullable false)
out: 55.93 mm
